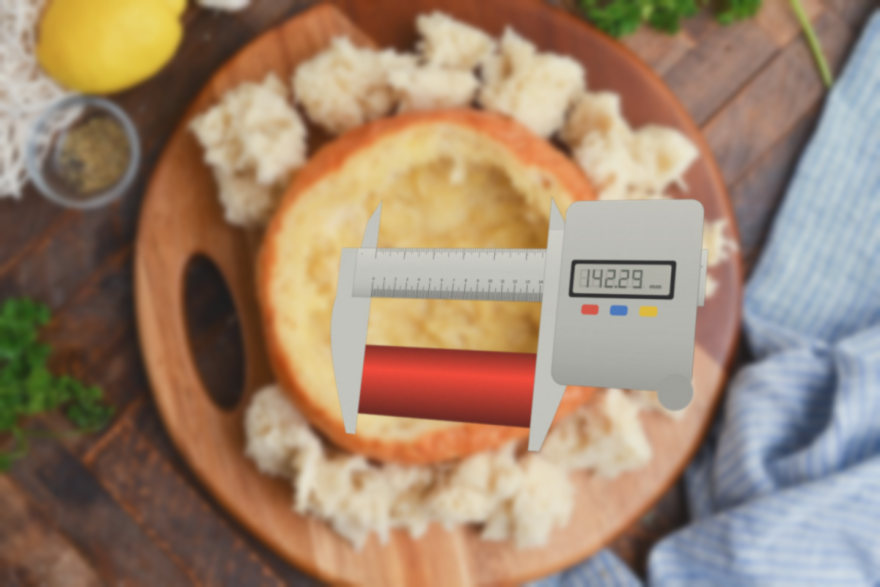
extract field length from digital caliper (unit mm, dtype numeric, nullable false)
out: 142.29 mm
